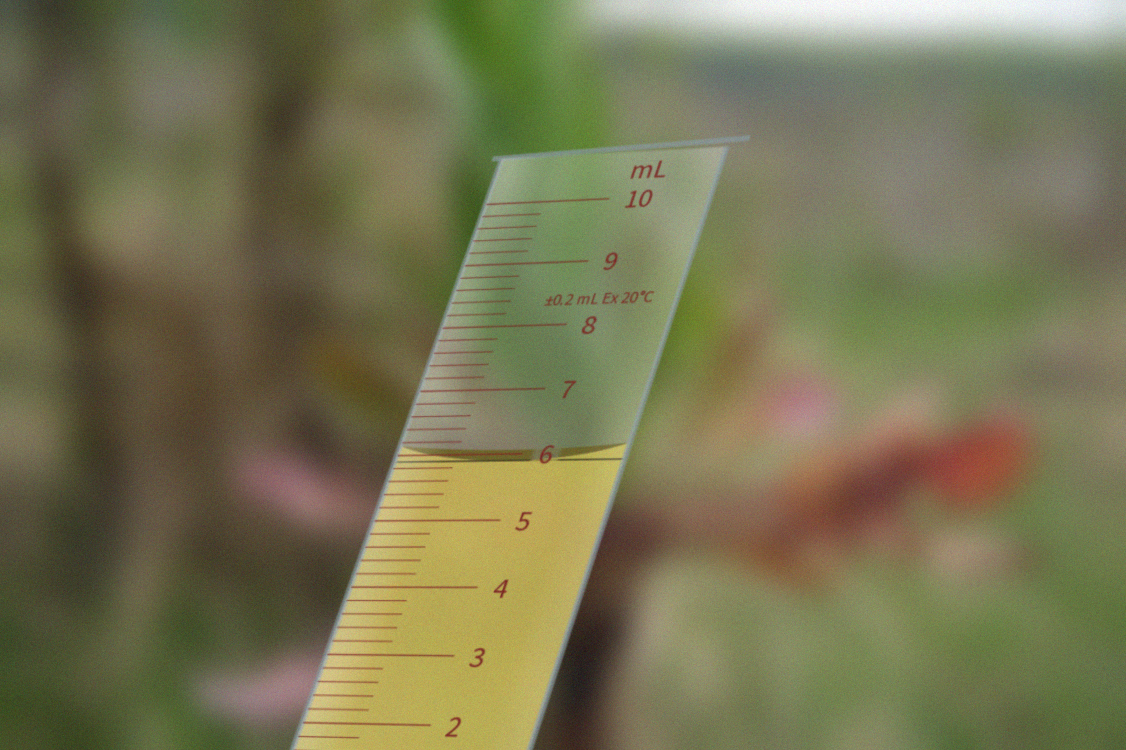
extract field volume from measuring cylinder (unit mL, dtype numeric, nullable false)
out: 5.9 mL
